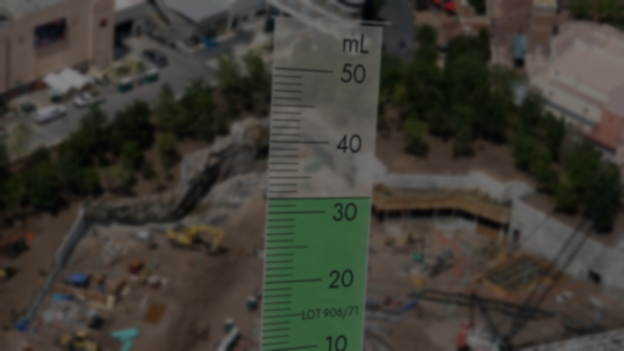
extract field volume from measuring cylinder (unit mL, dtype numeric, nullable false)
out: 32 mL
